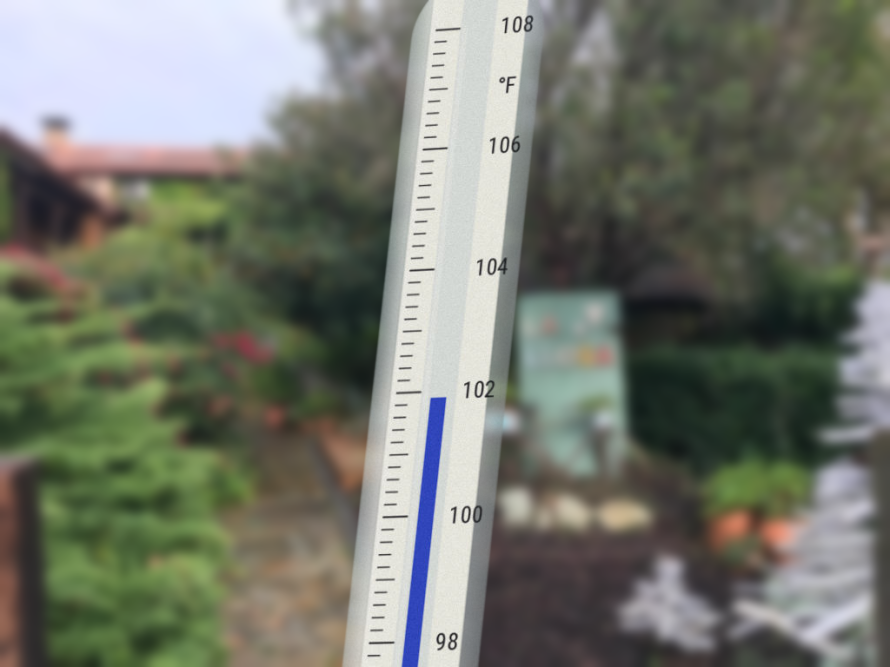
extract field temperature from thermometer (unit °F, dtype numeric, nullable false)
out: 101.9 °F
